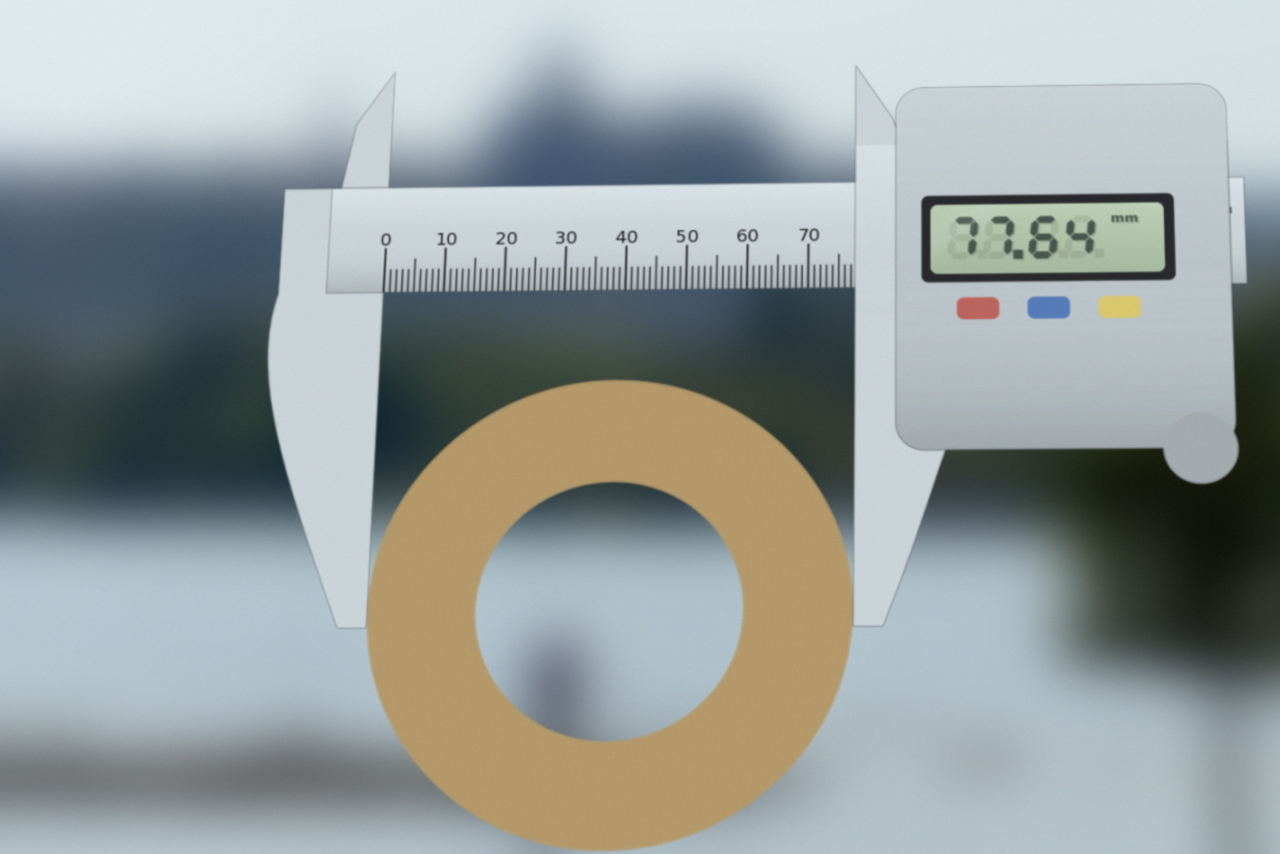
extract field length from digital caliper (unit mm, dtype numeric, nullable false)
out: 77.64 mm
